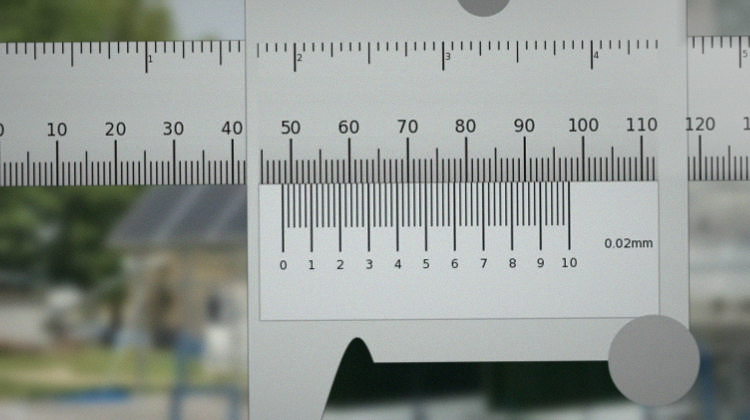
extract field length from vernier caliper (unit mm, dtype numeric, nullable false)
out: 48.5 mm
